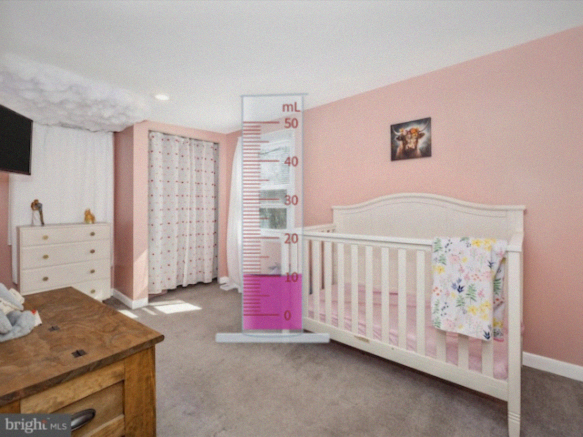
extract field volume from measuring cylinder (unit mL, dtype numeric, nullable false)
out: 10 mL
